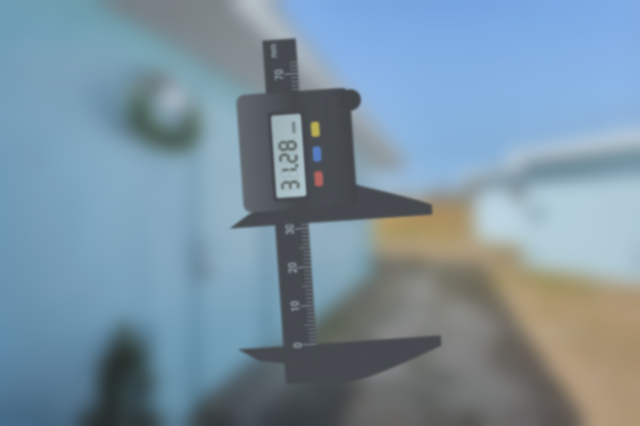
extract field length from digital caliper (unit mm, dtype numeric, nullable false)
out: 31.28 mm
